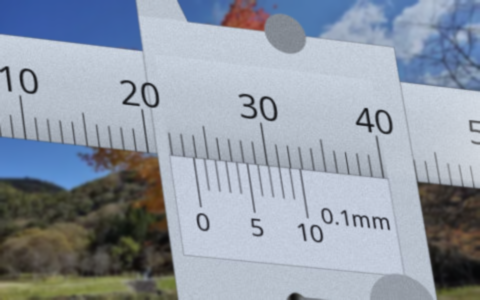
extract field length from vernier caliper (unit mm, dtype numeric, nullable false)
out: 23.8 mm
